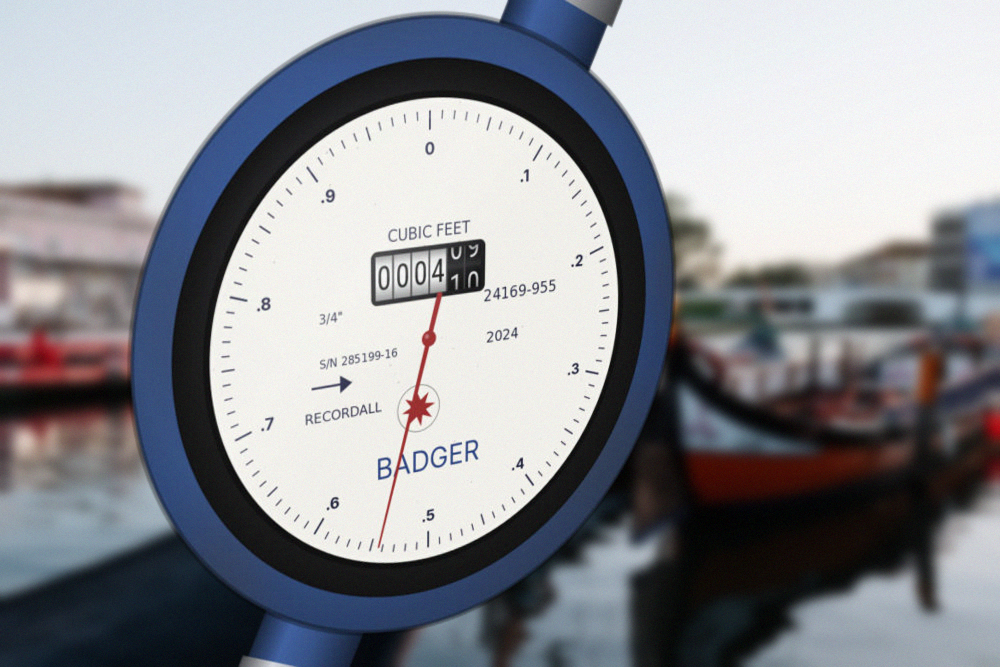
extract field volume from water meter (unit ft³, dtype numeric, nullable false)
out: 409.54 ft³
